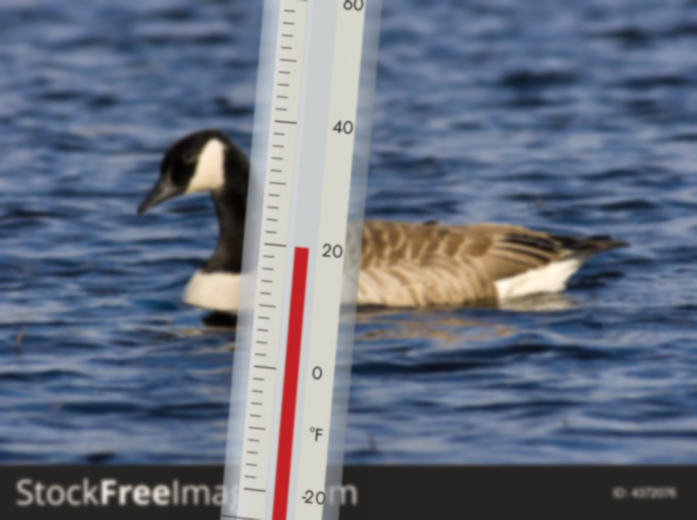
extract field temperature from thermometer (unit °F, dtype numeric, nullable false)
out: 20 °F
